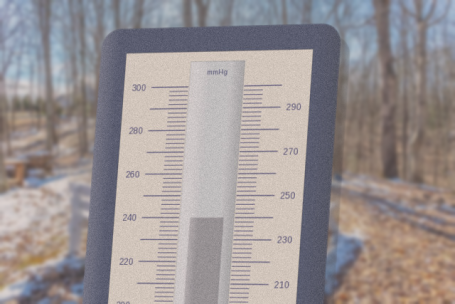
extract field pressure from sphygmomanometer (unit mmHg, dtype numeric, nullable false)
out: 240 mmHg
